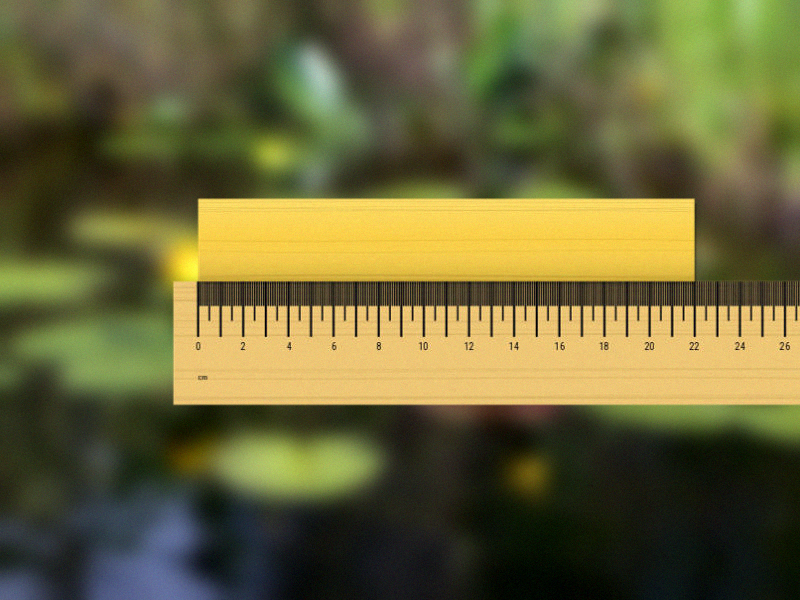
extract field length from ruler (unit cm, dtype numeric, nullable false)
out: 22 cm
